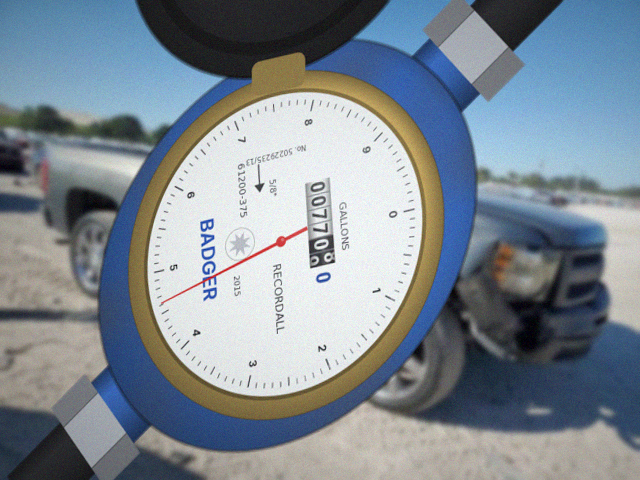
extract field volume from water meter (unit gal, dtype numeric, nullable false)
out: 77084.6 gal
